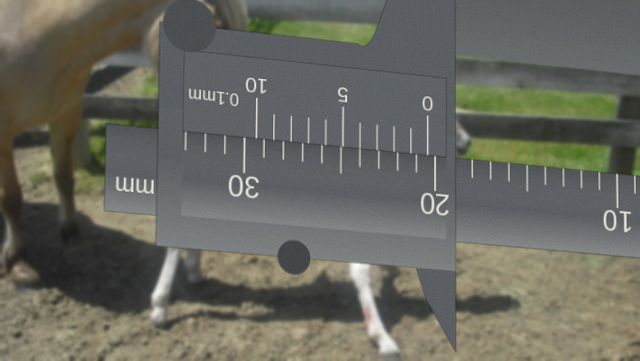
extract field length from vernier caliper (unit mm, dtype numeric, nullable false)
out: 20.4 mm
